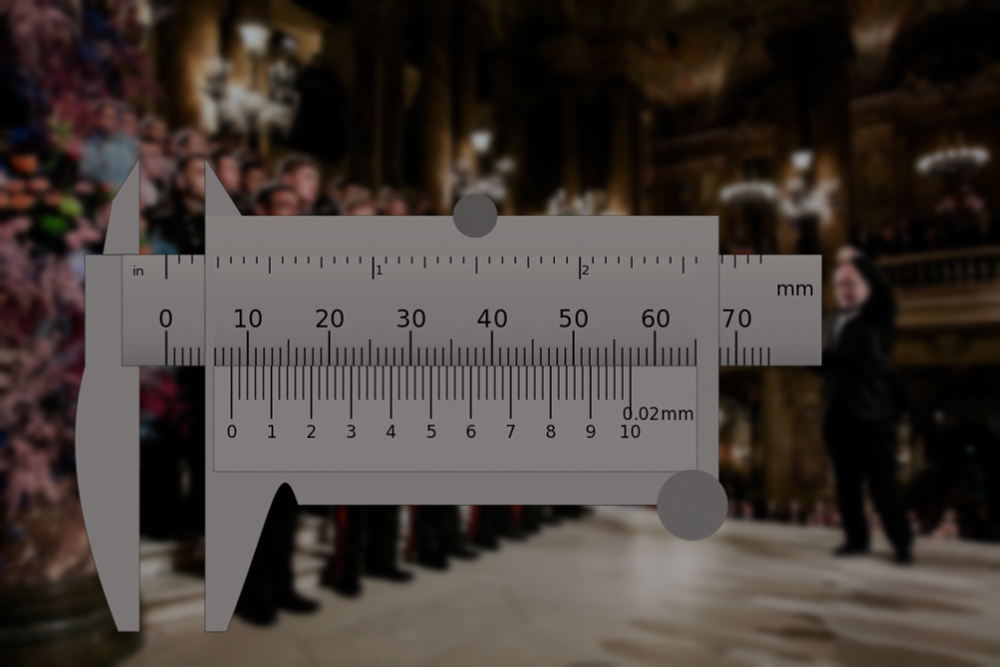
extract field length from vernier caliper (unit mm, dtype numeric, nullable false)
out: 8.0 mm
